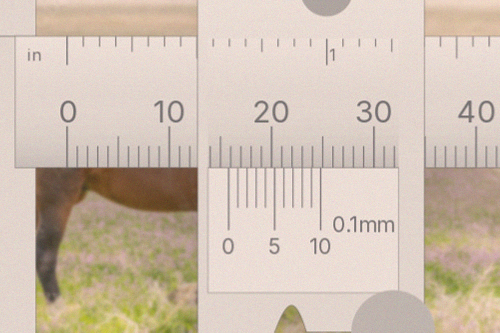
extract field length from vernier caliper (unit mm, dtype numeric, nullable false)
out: 15.8 mm
